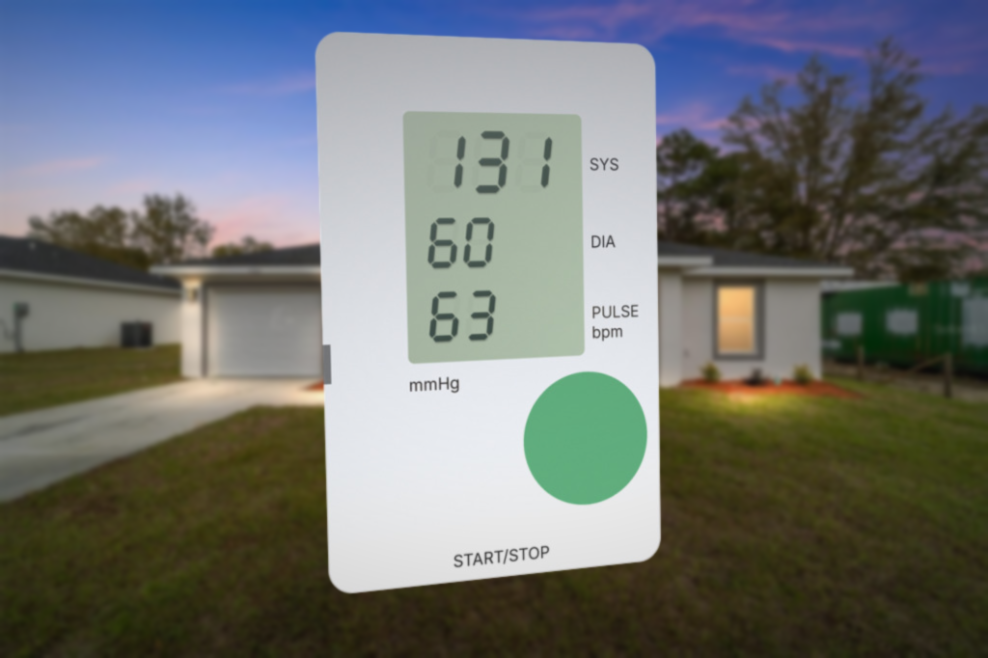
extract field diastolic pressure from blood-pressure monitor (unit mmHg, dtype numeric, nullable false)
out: 60 mmHg
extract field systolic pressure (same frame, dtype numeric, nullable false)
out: 131 mmHg
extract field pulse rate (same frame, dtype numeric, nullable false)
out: 63 bpm
